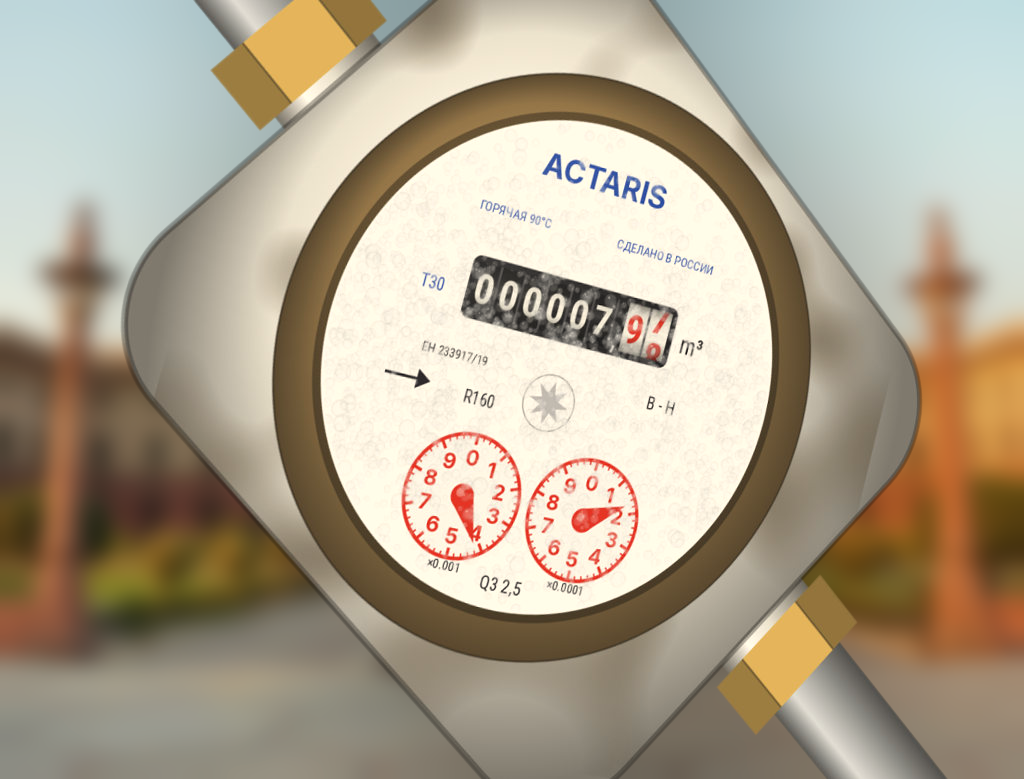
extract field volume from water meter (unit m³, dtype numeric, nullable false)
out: 7.9741 m³
